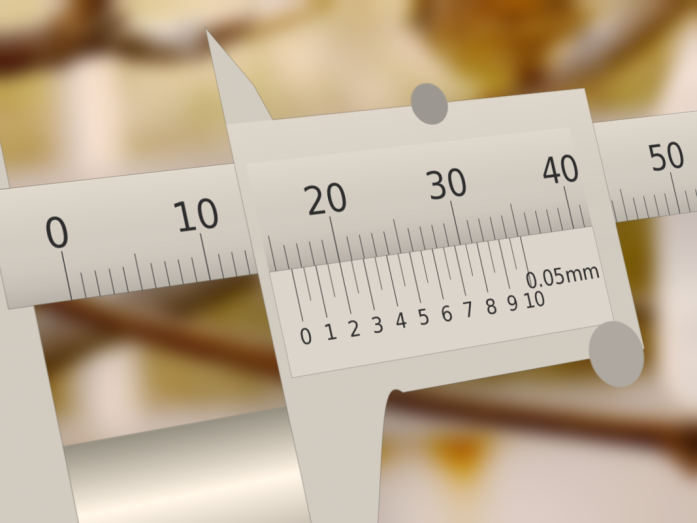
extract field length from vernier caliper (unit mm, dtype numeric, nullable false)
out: 16.2 mm
